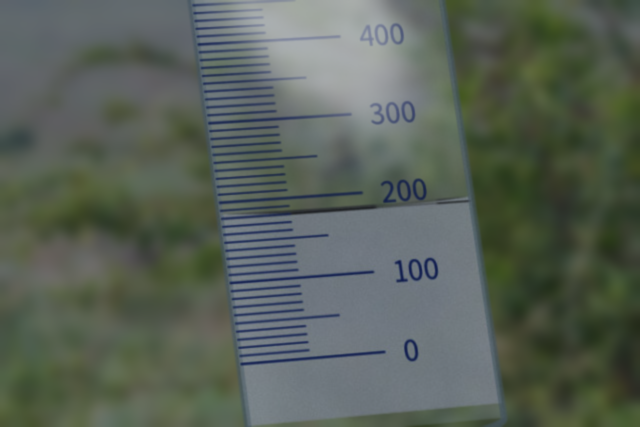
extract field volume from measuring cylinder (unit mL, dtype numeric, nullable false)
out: 180 mL
